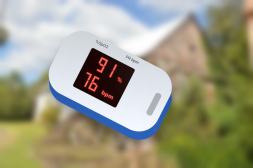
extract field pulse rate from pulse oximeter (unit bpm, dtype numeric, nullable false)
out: 76 bpm
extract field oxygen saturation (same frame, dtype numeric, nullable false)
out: 91 %
